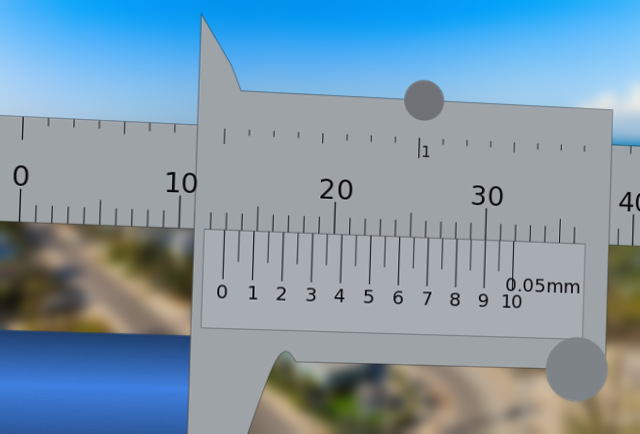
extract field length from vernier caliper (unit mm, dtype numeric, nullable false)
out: 12.9 mm
